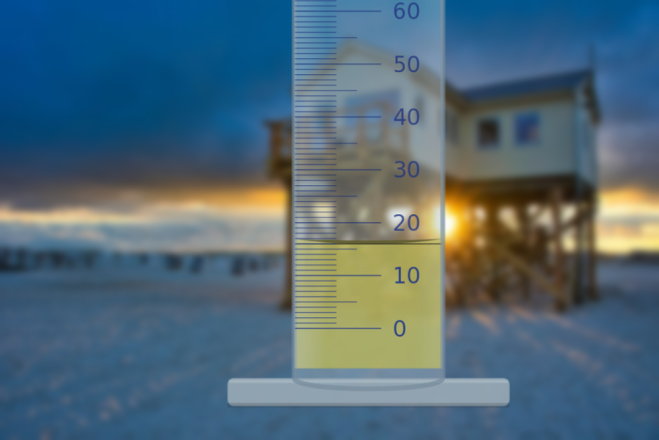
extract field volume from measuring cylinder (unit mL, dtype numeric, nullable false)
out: 16 mL
